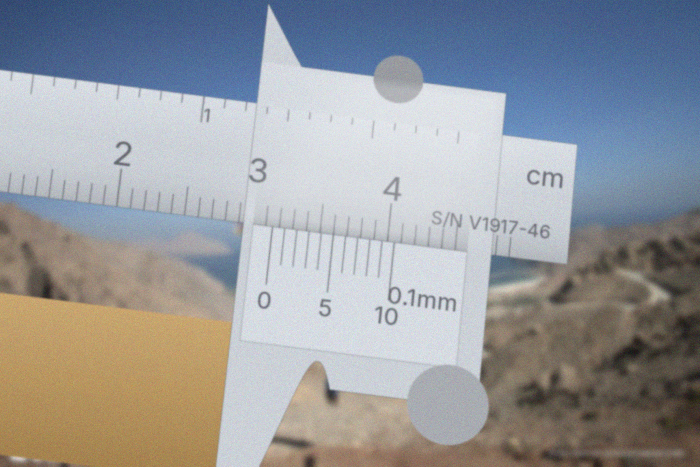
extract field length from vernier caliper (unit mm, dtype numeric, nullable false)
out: 31.5 mm
